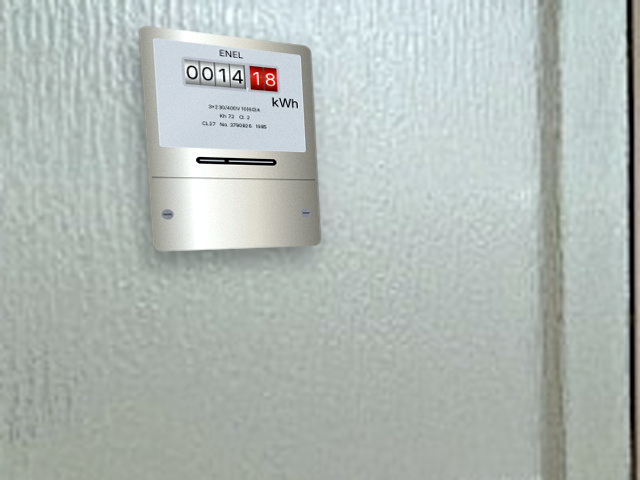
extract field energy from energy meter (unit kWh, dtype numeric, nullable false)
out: 14.18 kWh
